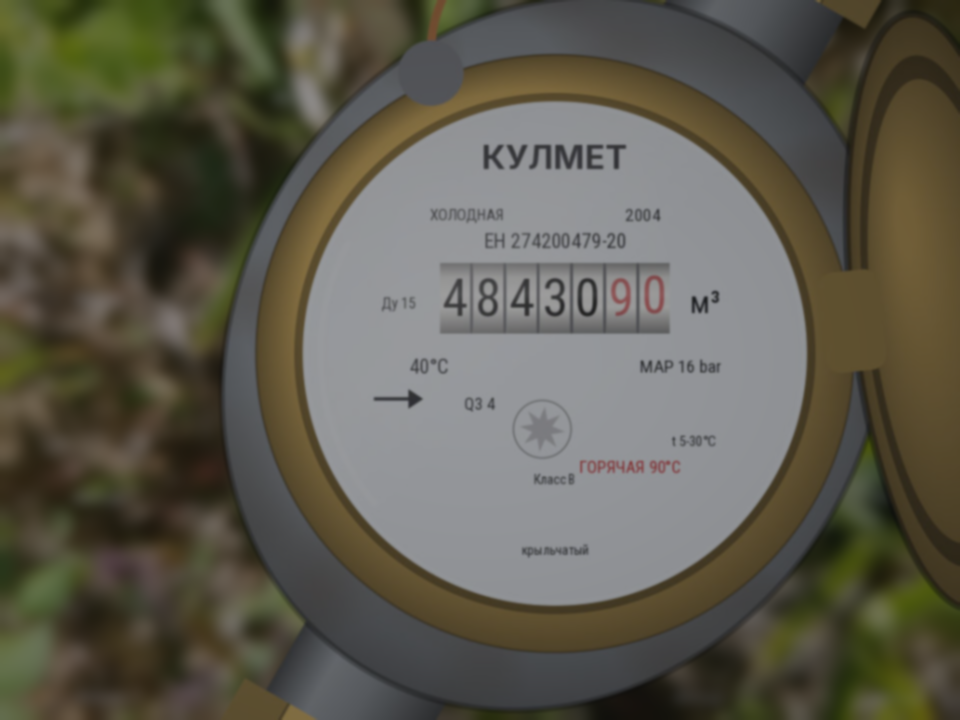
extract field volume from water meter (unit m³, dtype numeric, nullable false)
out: 48430.90 m³
